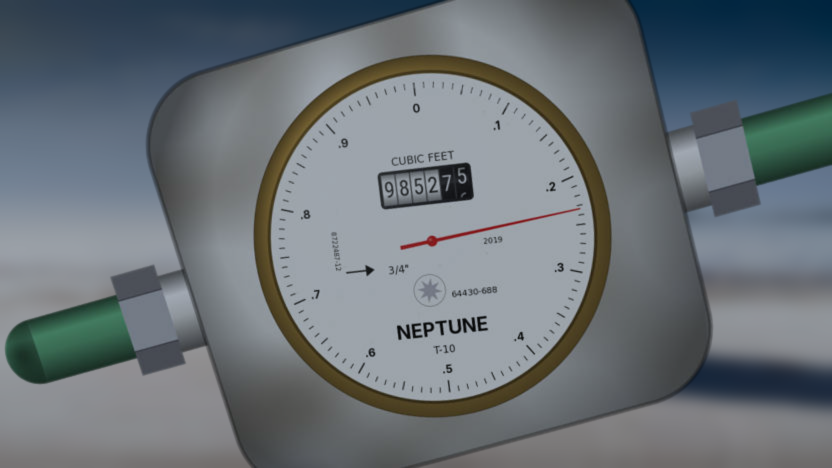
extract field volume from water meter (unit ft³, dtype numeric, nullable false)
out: 985275.23 ft³
